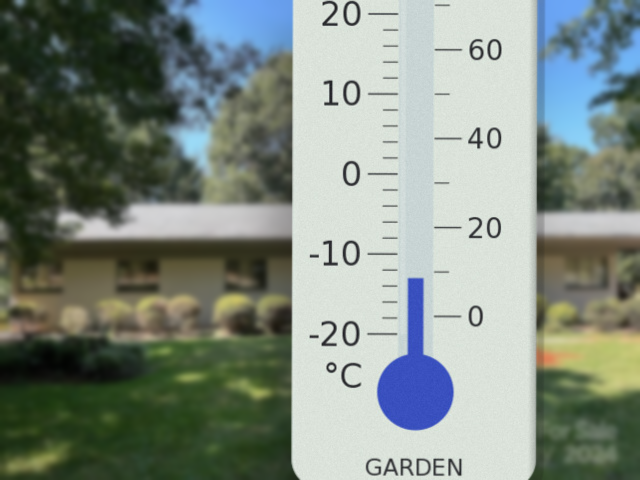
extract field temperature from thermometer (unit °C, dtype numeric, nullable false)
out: -13 °C
